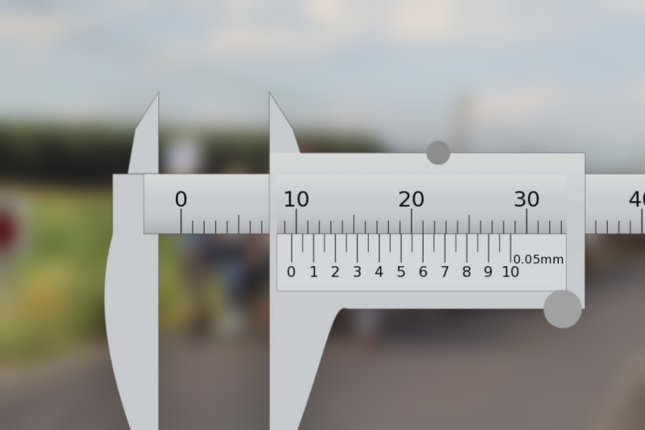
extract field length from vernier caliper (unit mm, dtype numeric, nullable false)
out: 9.6 mm
